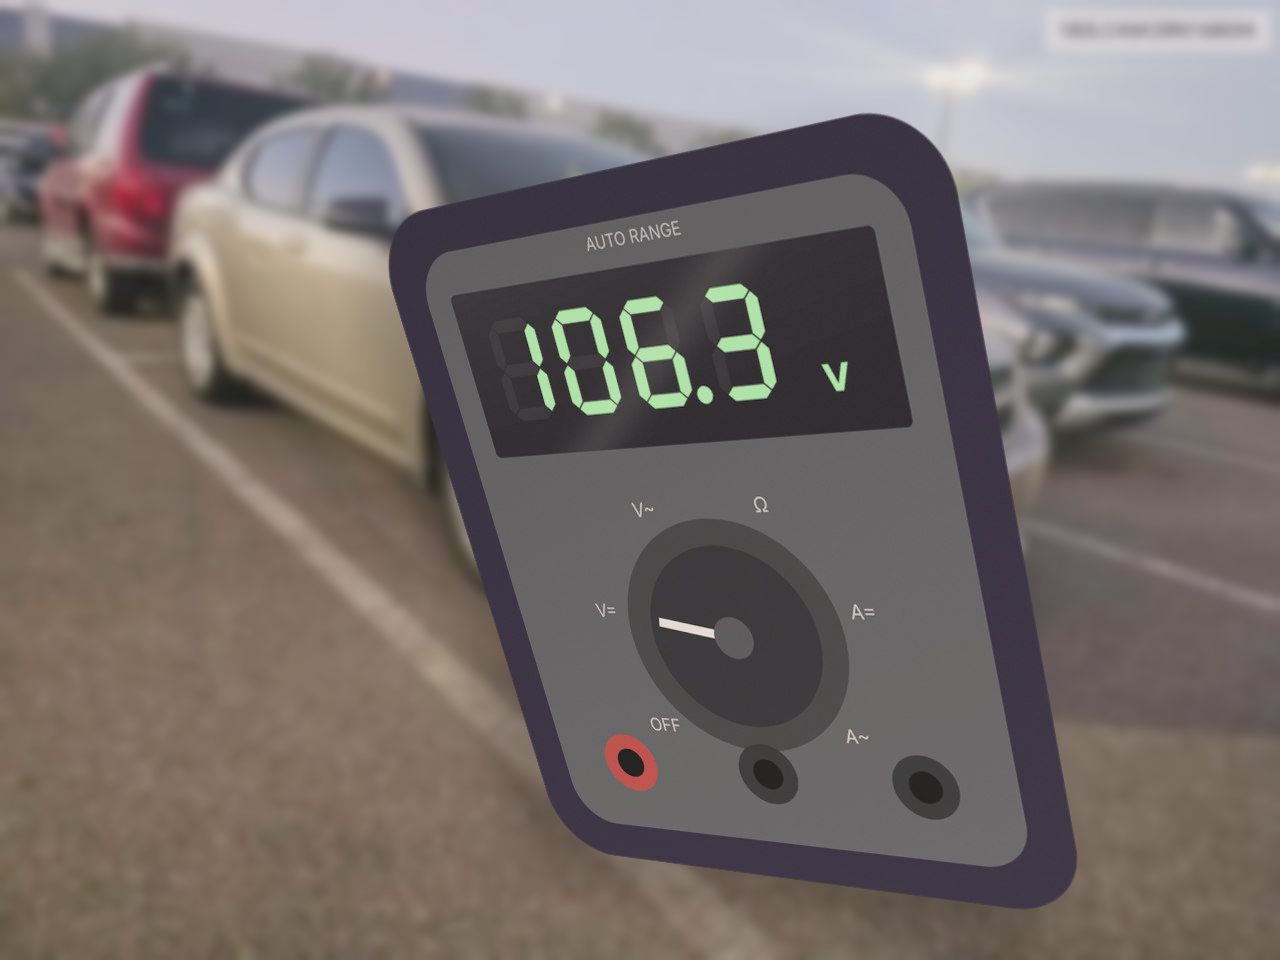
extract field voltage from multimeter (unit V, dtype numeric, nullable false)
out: 106.3 V
